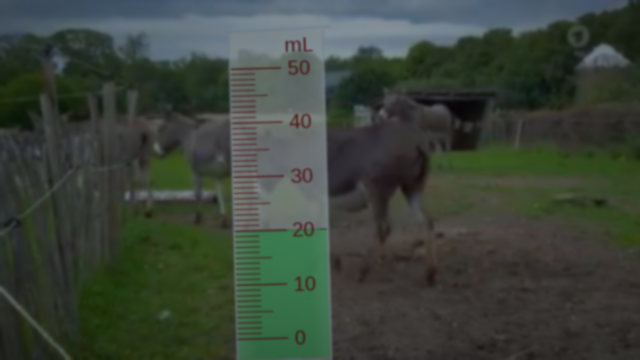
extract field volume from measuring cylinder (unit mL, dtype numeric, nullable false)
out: 20 mL
